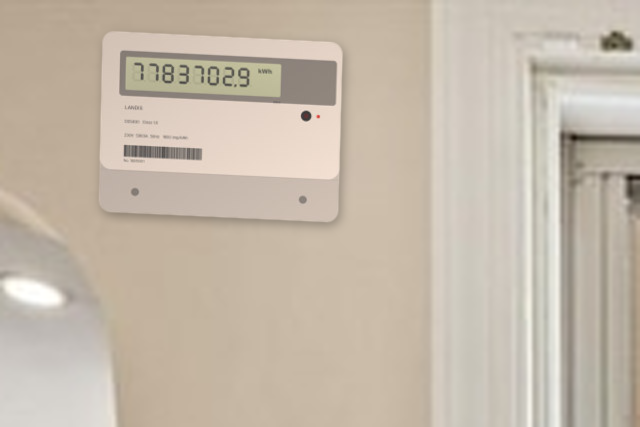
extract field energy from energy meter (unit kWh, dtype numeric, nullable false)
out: 7783702.9 kWh
